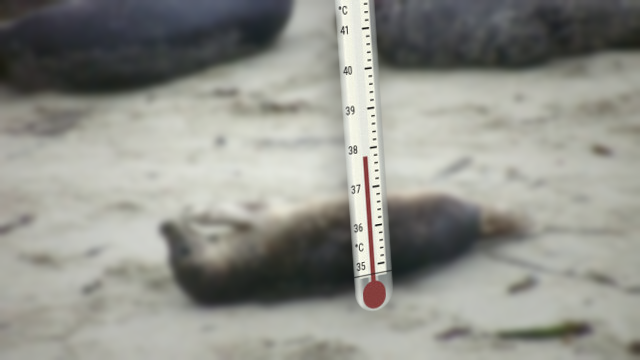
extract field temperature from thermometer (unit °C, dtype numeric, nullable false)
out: 37.8 °C
